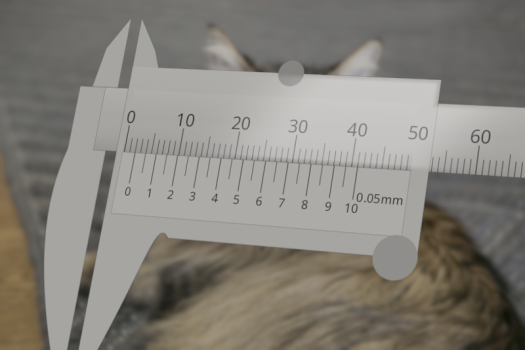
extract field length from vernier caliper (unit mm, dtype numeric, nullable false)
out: 2.0 mm
